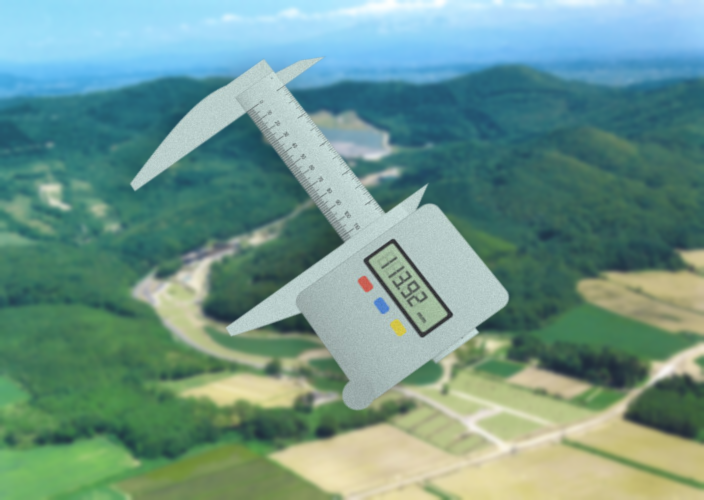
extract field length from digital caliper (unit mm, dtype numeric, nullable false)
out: 113.92 mm
